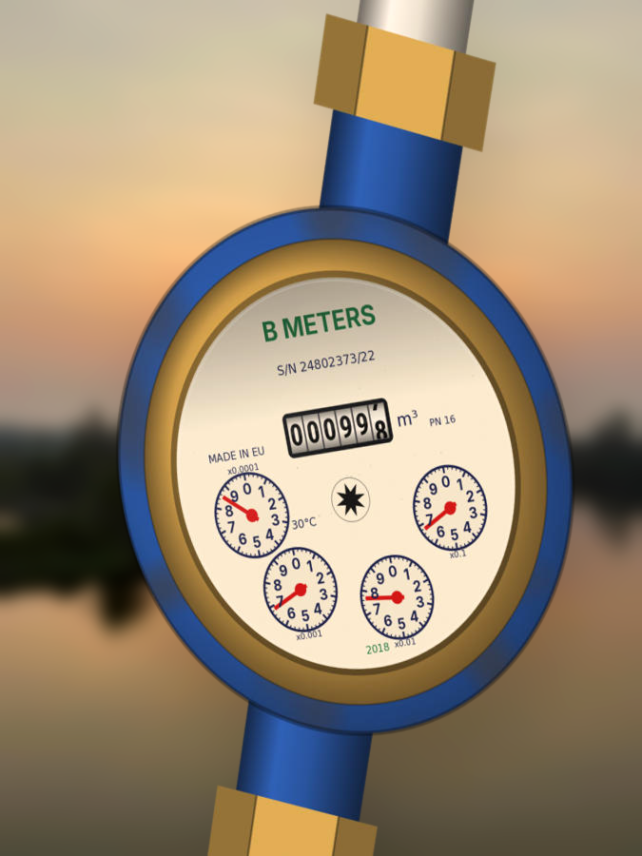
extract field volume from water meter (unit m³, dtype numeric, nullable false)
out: 997.6768 m³
